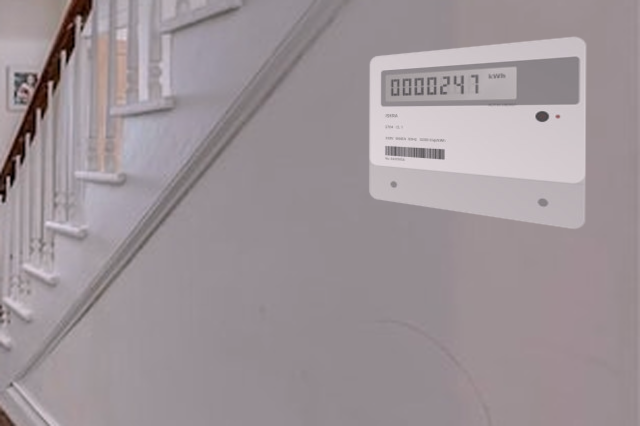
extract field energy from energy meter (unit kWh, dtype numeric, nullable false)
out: 247 kWh
